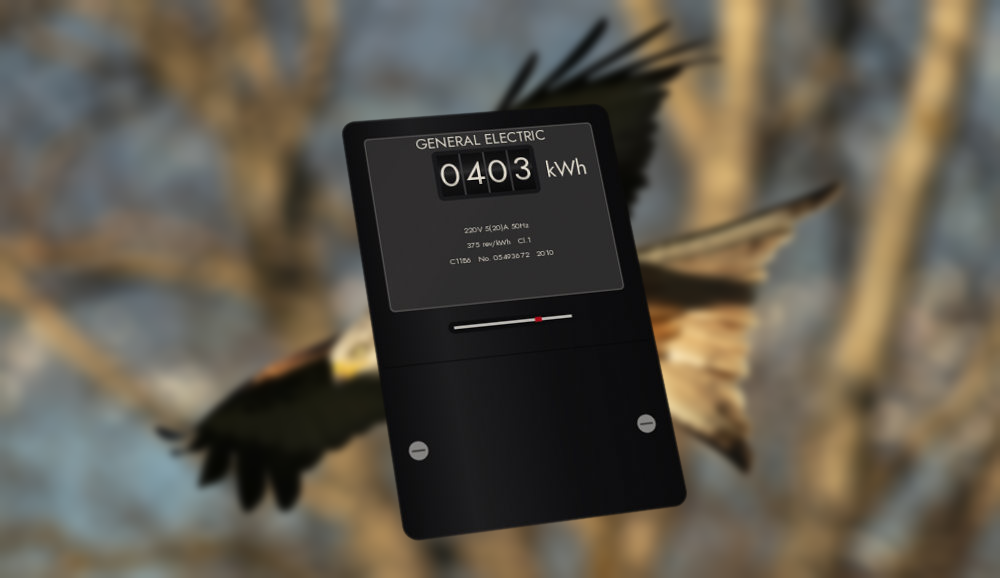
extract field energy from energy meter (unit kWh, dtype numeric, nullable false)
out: 403 kWh
